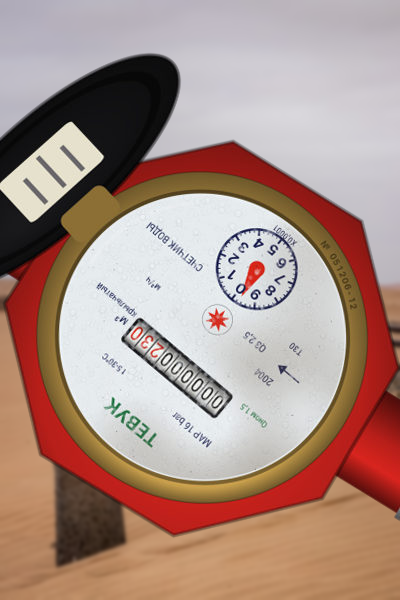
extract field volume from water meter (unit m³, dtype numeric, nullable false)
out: 0.2299 m³
